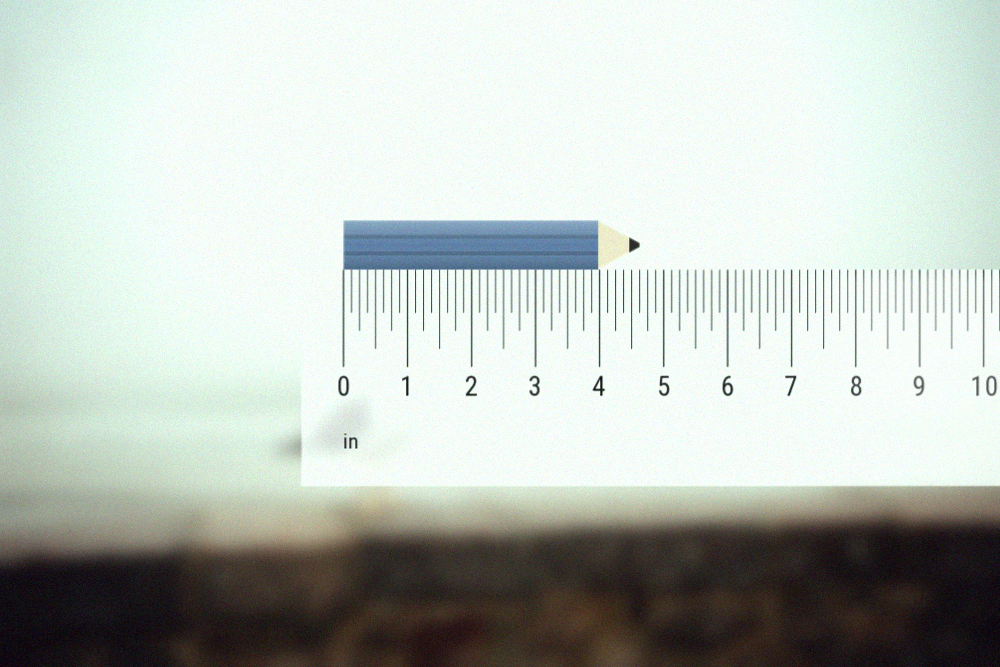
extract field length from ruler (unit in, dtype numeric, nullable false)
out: 4.625 in
